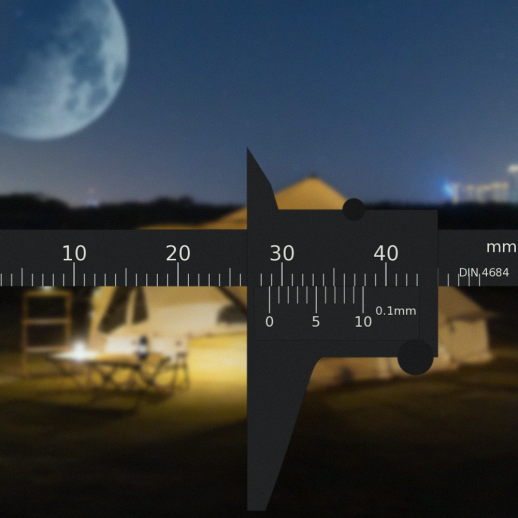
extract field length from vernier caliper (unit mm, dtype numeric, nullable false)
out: 28.8 mm
